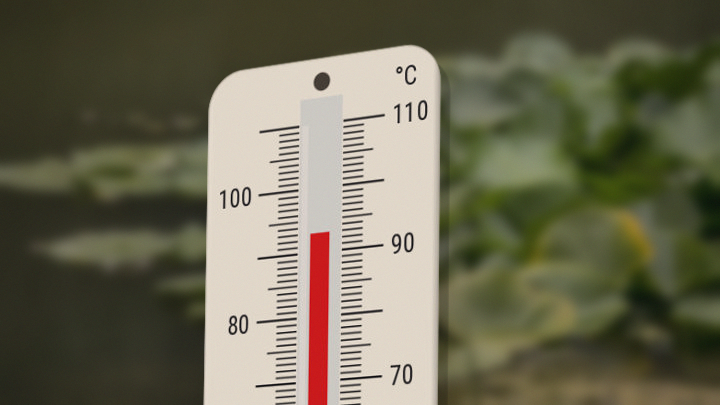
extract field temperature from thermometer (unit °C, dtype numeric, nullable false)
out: 93 °C
